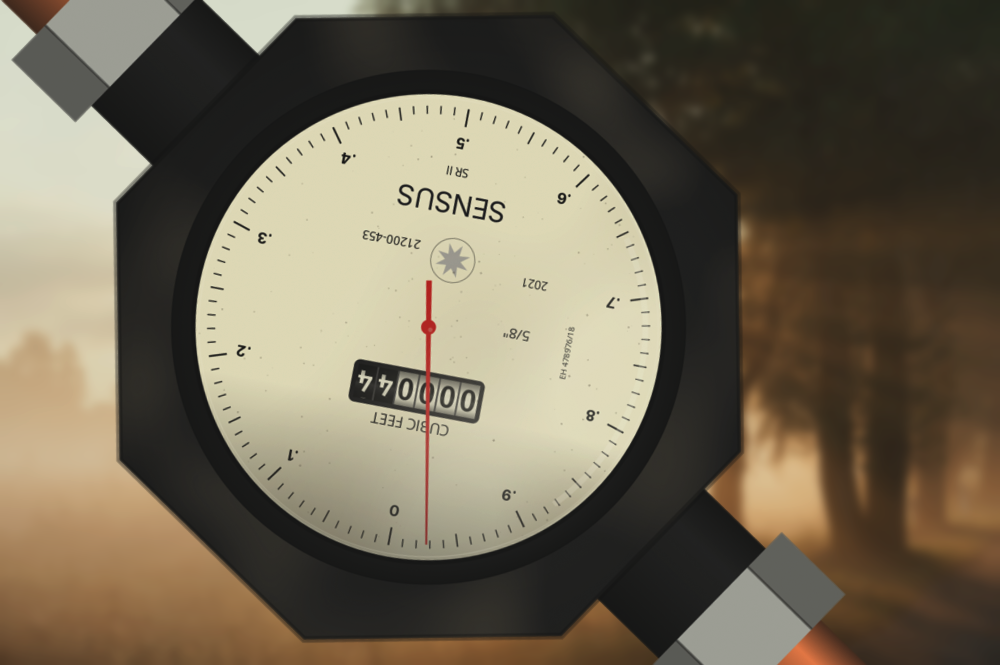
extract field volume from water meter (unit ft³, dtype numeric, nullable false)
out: 43.97 ft³
